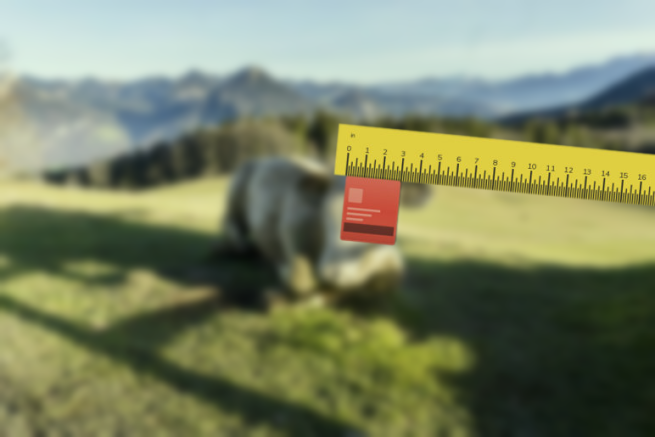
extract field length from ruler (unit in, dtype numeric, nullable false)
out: 3 in
